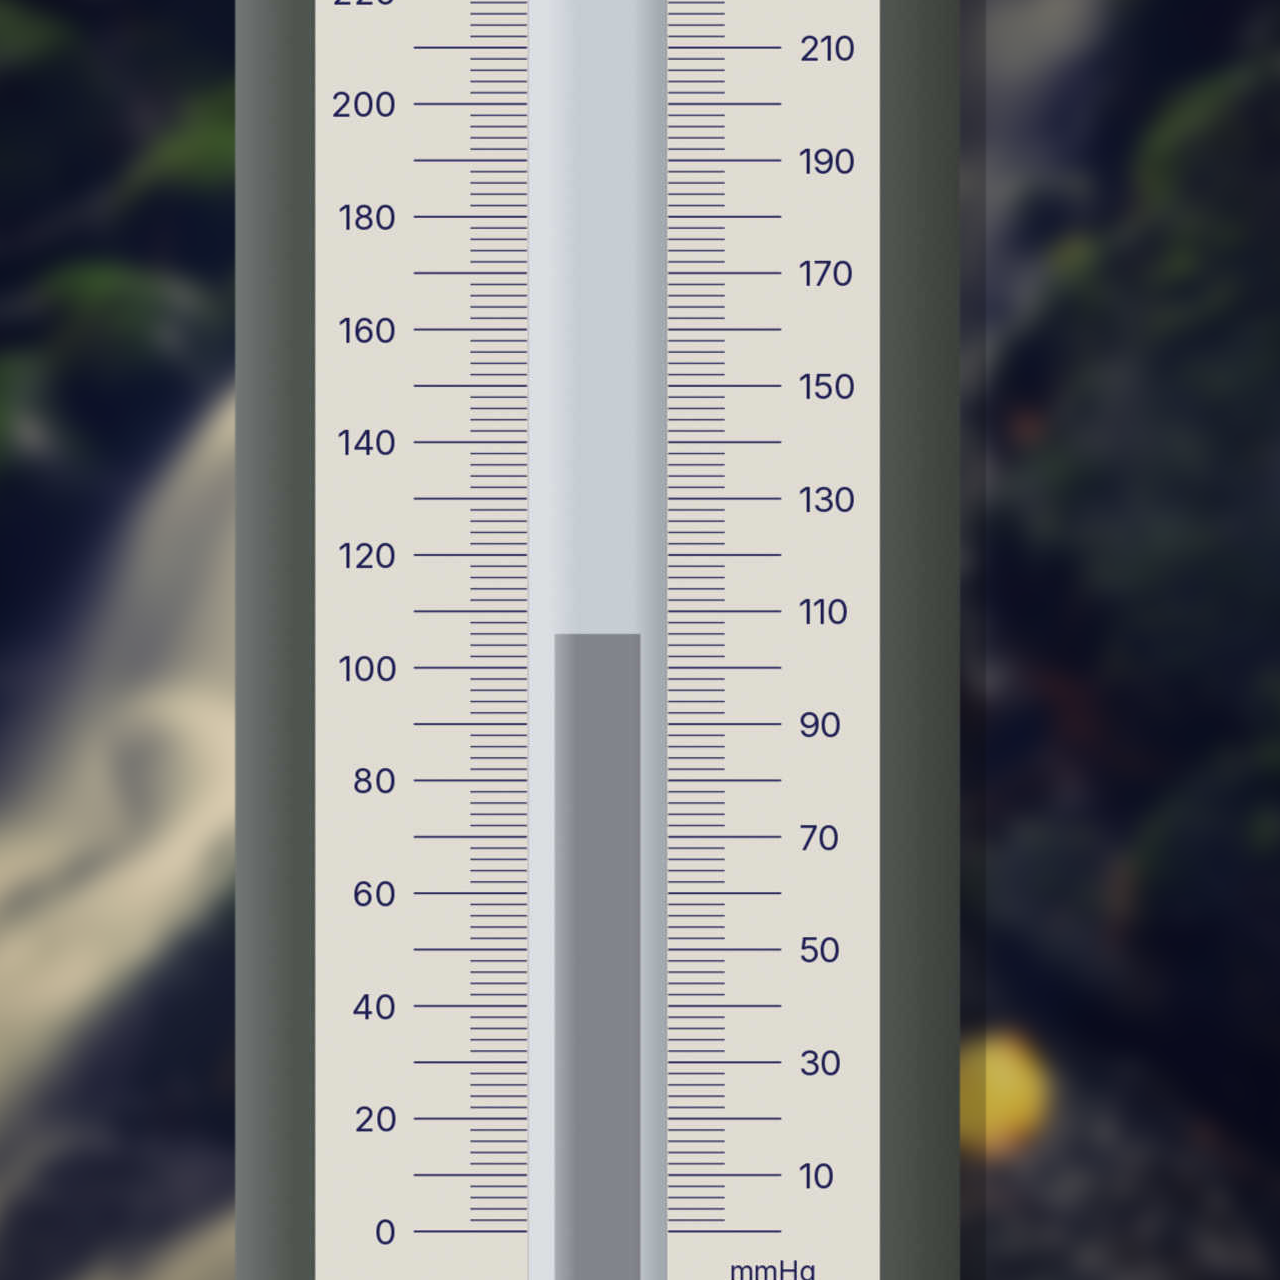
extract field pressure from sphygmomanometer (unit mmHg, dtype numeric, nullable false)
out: 106 mmHg
